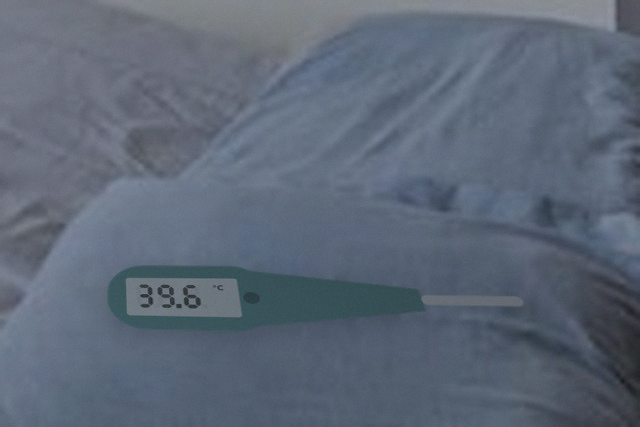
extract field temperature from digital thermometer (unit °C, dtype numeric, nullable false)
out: 39.6 °C
